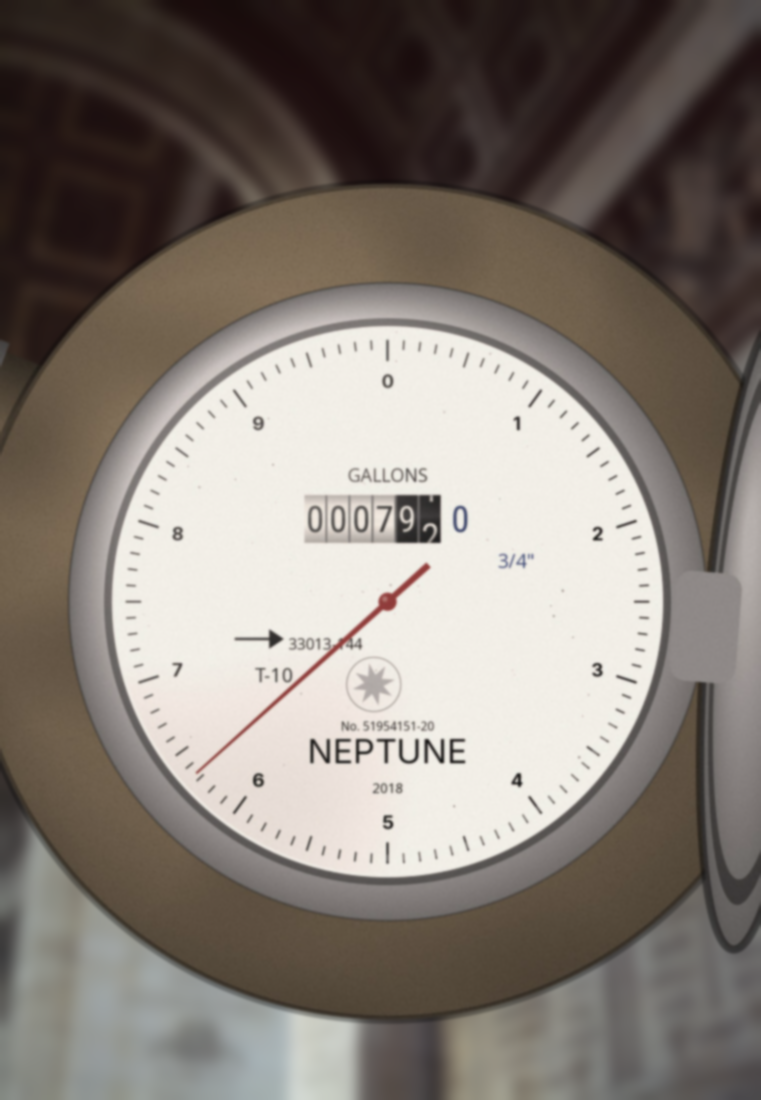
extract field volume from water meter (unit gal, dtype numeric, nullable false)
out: 7916.3 gal
